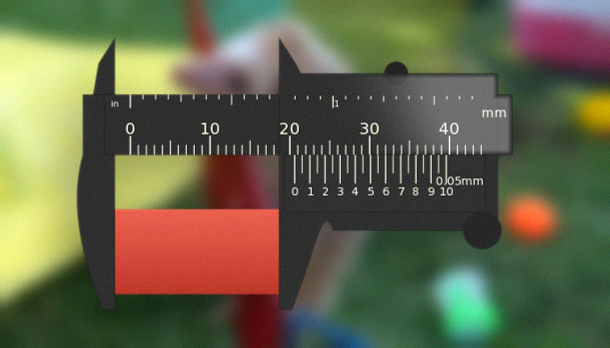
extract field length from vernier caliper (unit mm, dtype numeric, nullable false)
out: 20.6 mm
